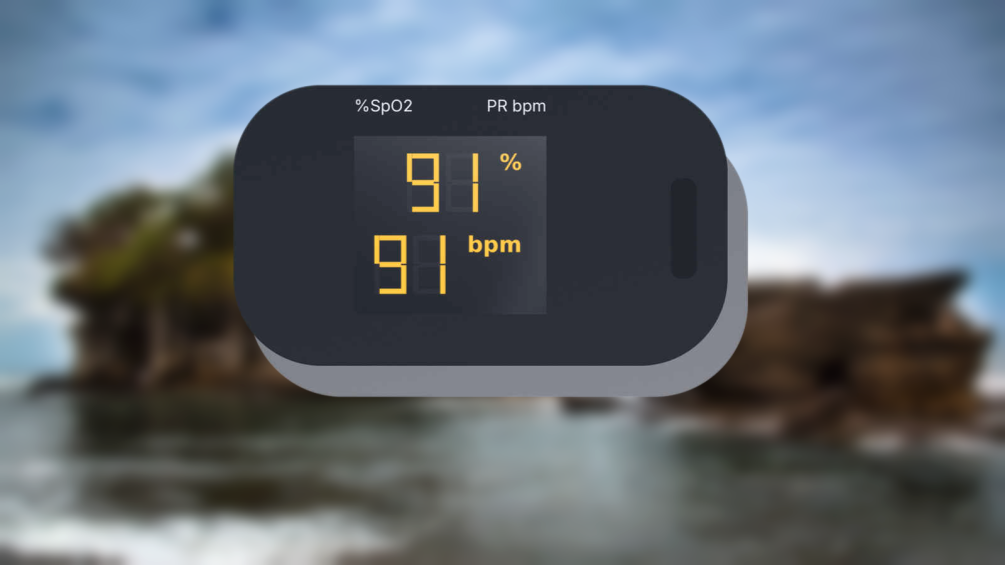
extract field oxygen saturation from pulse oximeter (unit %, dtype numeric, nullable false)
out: 91 %
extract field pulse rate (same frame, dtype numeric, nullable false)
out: 91 bpm
